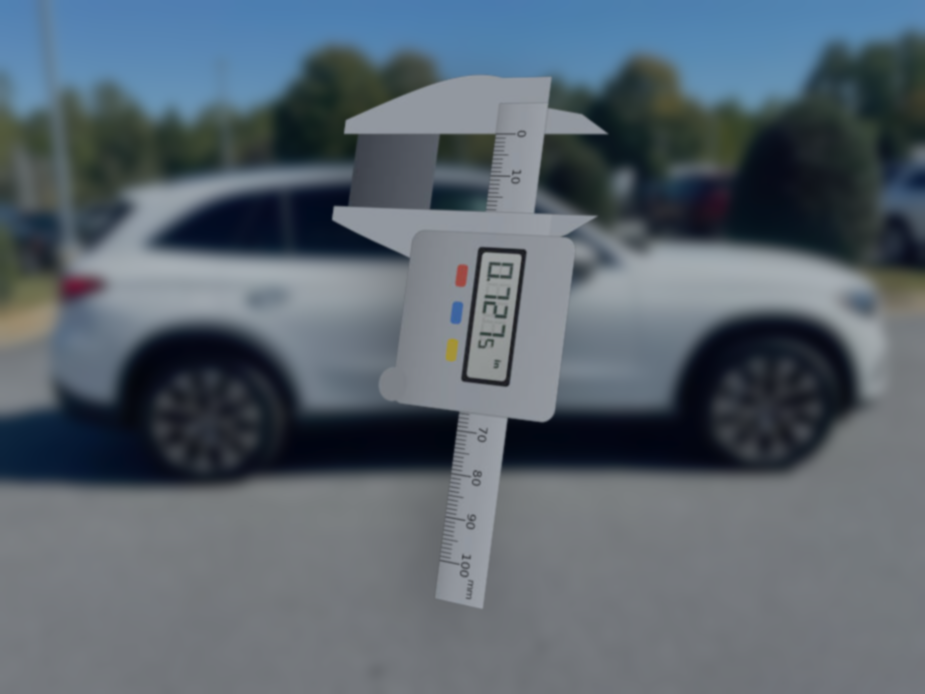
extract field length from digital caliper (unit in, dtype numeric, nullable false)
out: 0.7275 in
